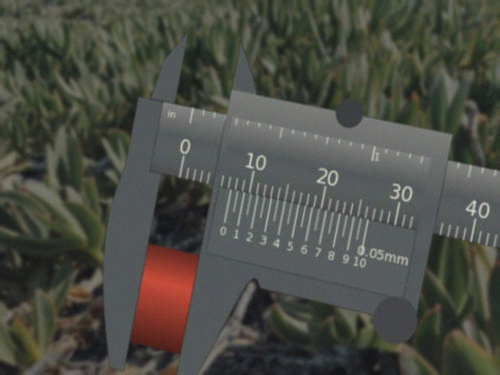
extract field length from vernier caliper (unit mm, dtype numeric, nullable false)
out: 7.4 mm
